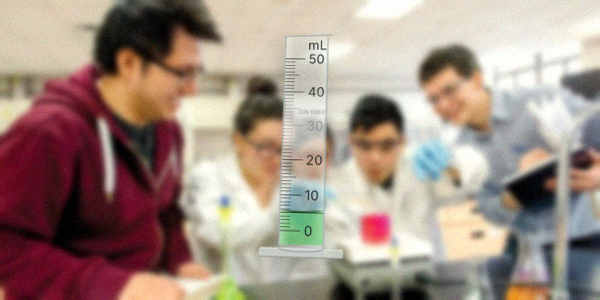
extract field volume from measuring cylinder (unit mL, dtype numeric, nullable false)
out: 5 mL
